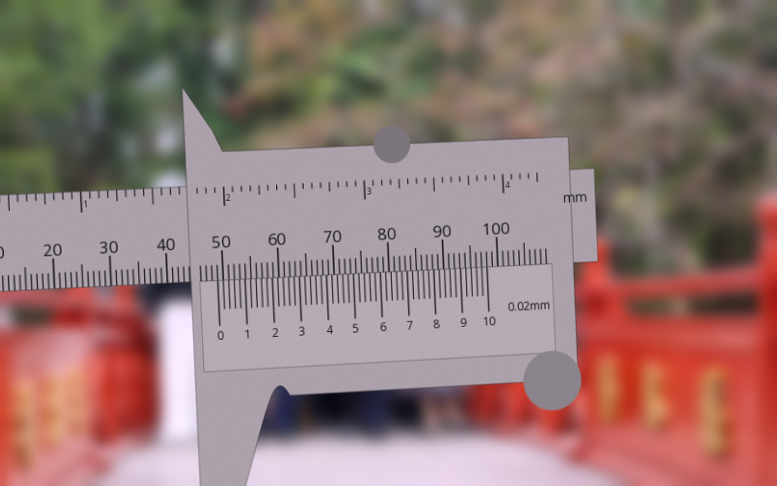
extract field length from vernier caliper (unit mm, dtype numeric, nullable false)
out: 49.0 mm
